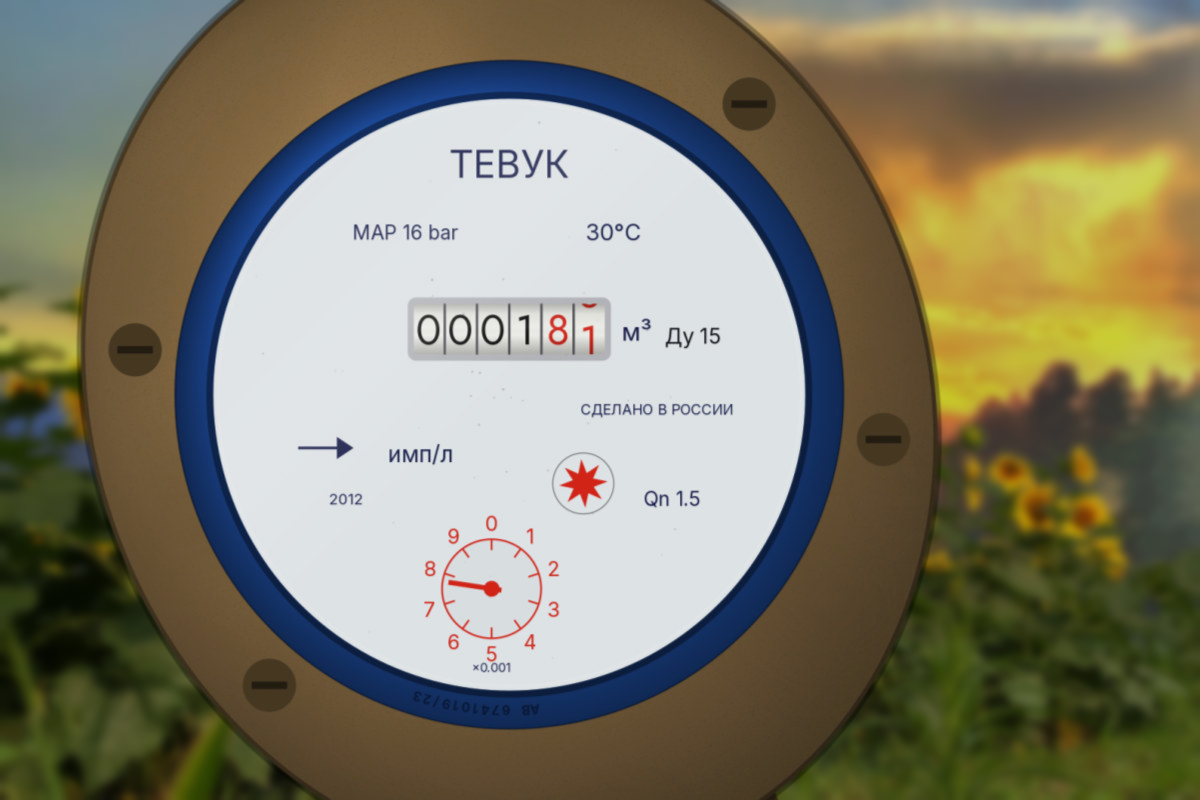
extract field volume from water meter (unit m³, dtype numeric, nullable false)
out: 1.807 m³
